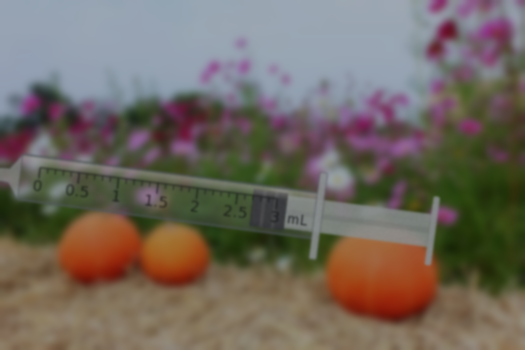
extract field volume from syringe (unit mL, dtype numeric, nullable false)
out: 2.7 mL
